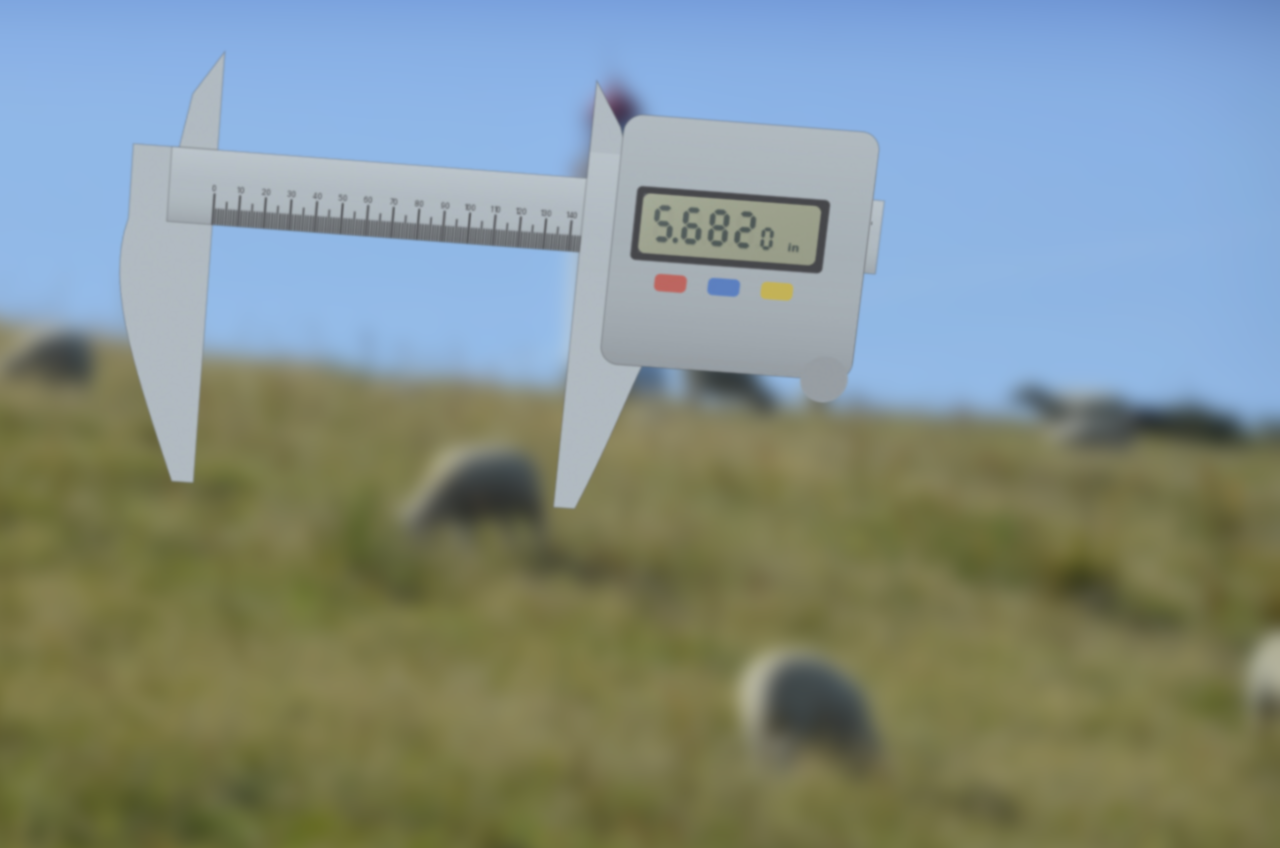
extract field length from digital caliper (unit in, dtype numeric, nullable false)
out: 5.6820 in
